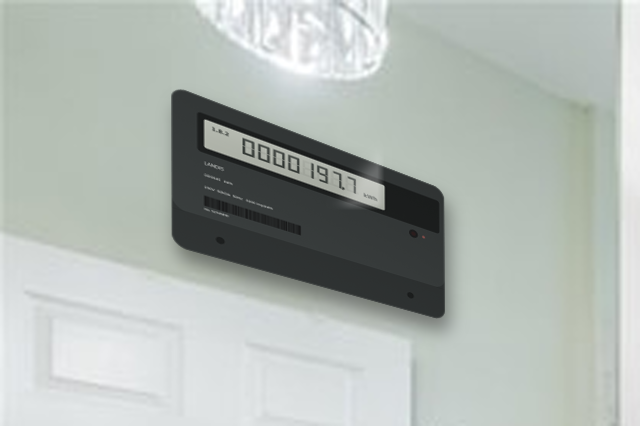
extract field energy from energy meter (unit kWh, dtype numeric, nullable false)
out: 197.7 kWh
